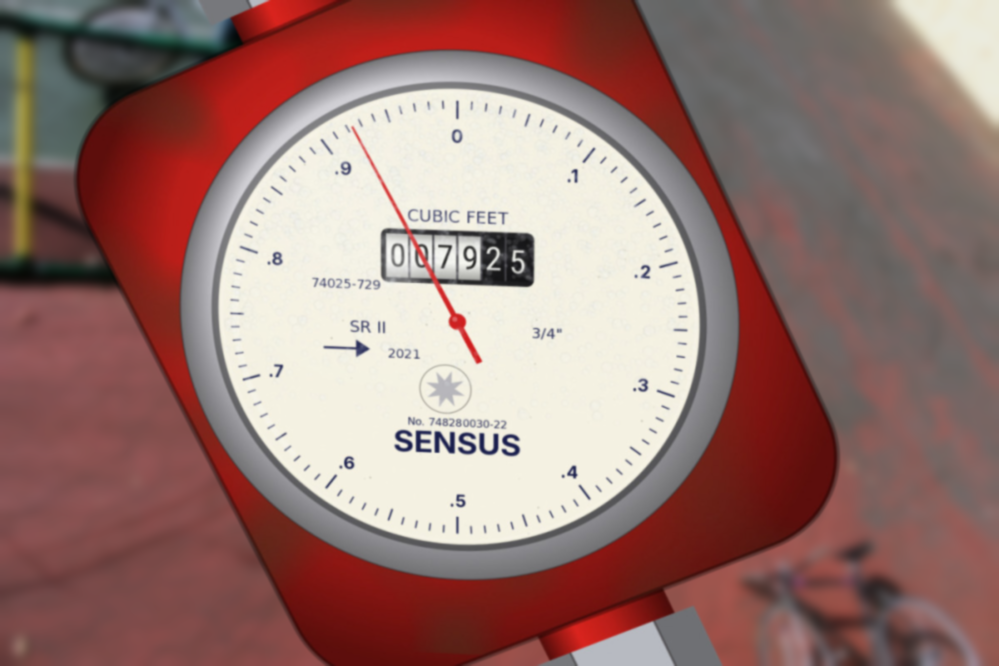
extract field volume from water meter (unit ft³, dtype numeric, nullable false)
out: 7924.92 ft³
